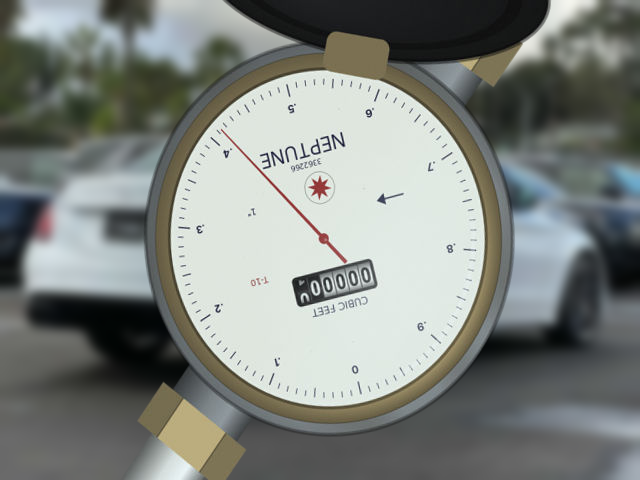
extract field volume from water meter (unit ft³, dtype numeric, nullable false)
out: 0.41 ft³
